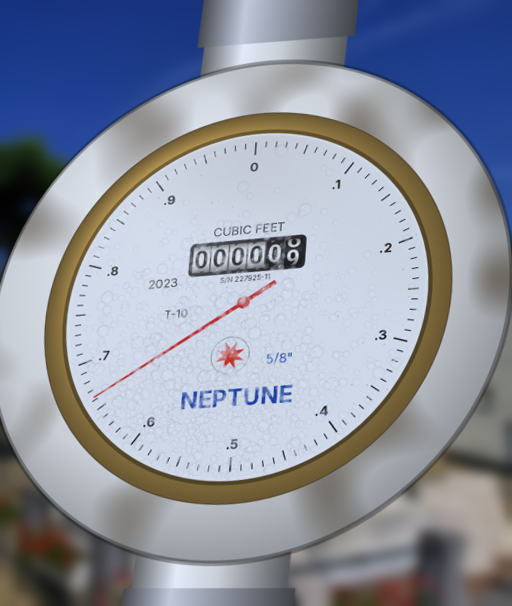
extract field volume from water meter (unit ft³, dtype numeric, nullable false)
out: 8.66 ft³
